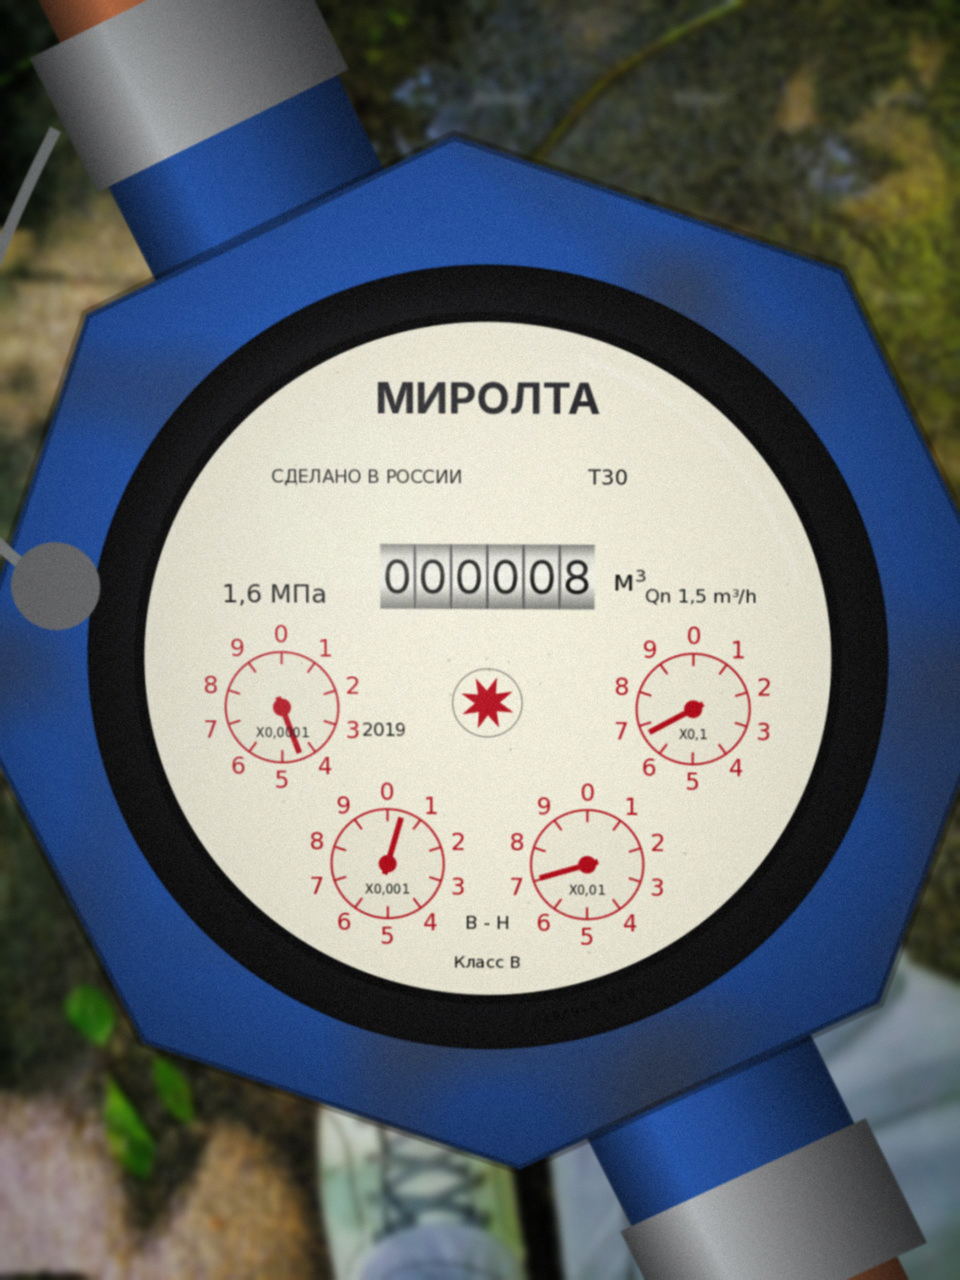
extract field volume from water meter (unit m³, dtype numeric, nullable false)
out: 8.6704 m³
